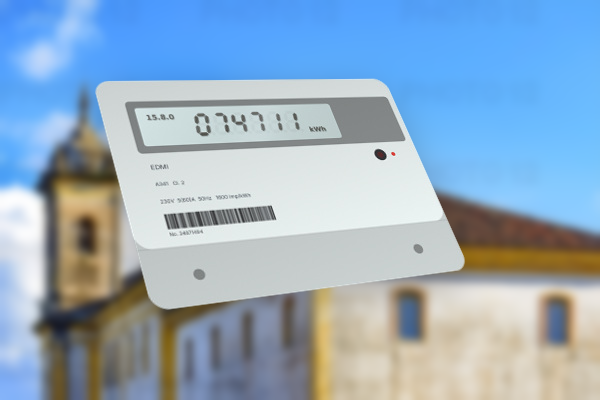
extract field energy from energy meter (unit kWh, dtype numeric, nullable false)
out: 74711 kWh
